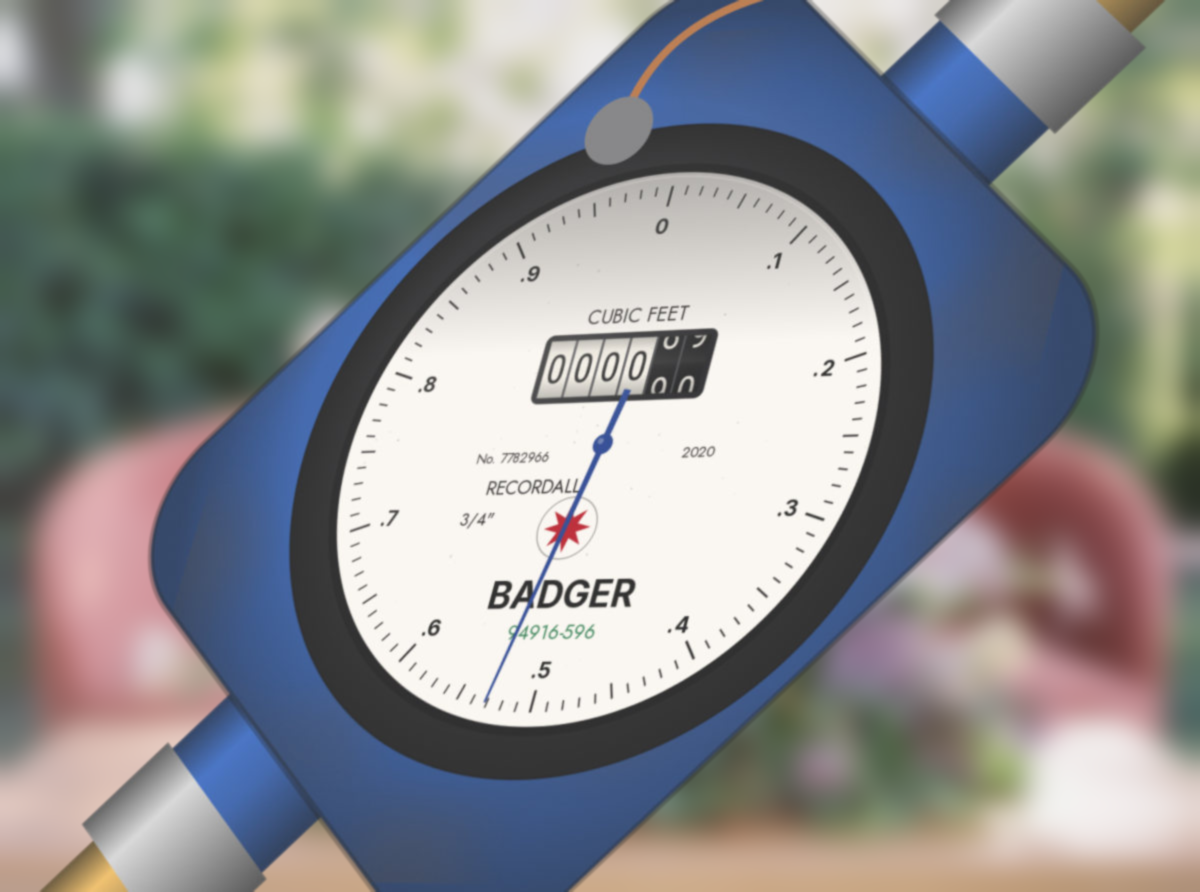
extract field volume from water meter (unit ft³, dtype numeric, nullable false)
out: 89.53 ft³
